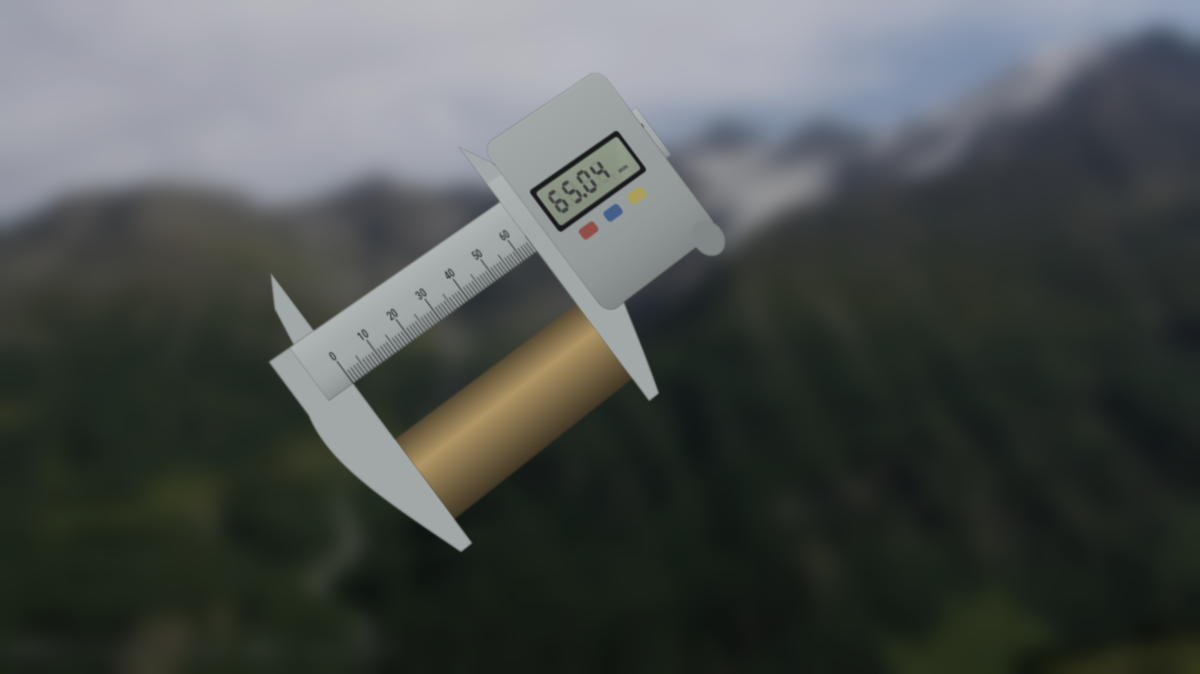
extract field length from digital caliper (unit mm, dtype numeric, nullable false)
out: 65.04 mm
